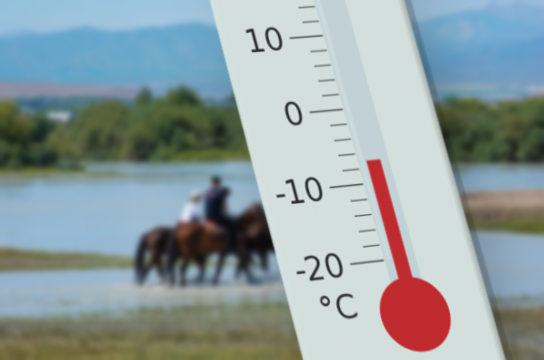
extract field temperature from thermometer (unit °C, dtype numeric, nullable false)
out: -7 °C
